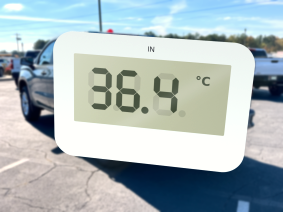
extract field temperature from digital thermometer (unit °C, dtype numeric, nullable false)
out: 36.4 °C
